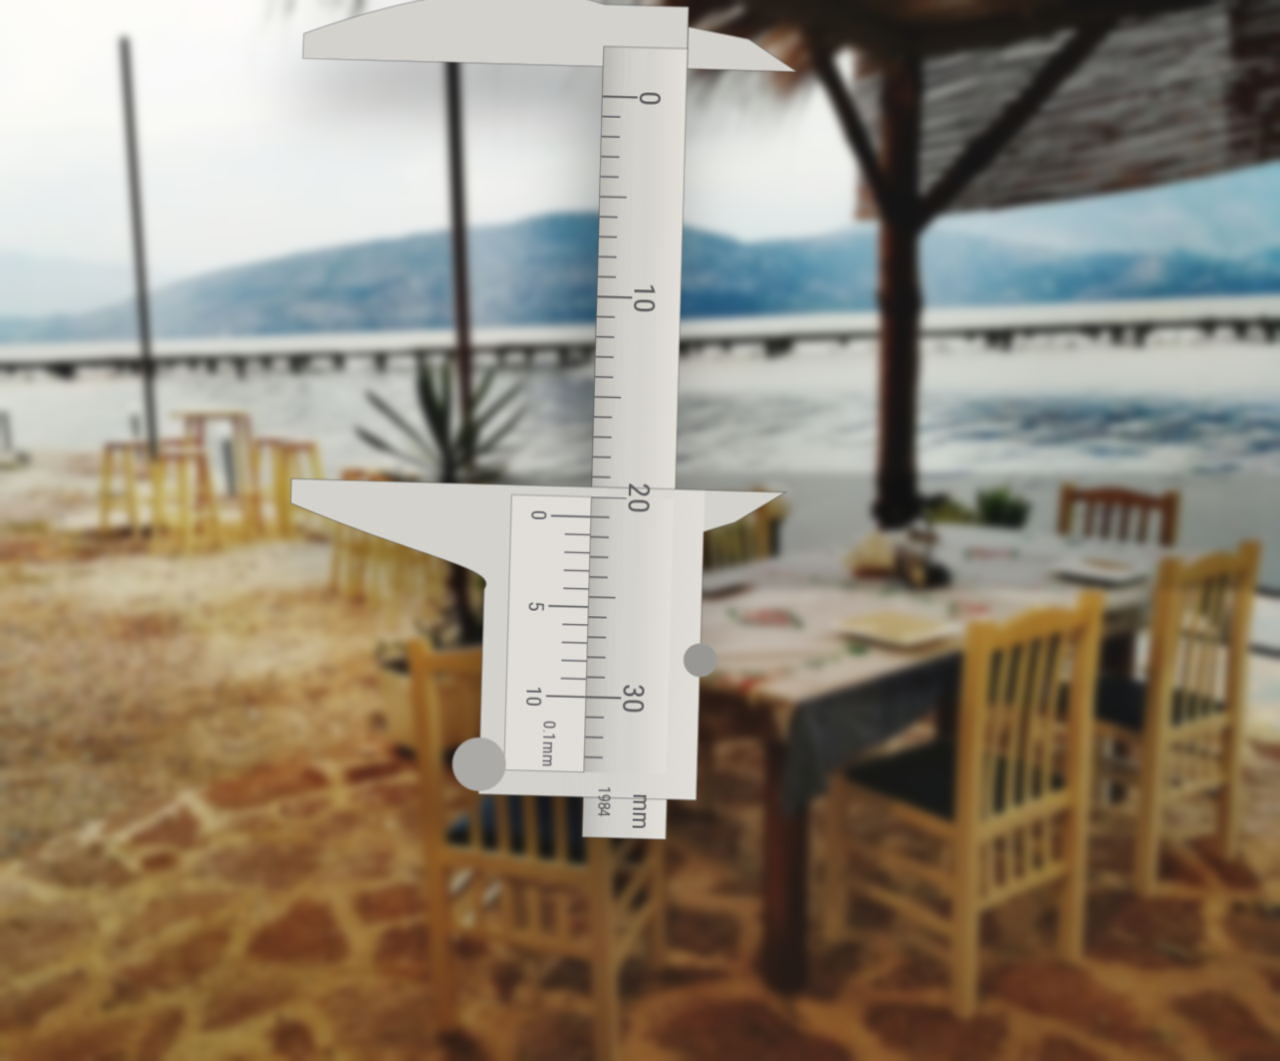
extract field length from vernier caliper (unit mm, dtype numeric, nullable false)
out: 21.0 mm
